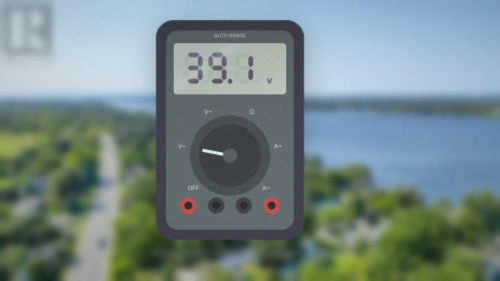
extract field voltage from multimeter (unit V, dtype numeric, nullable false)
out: 39.1 V
